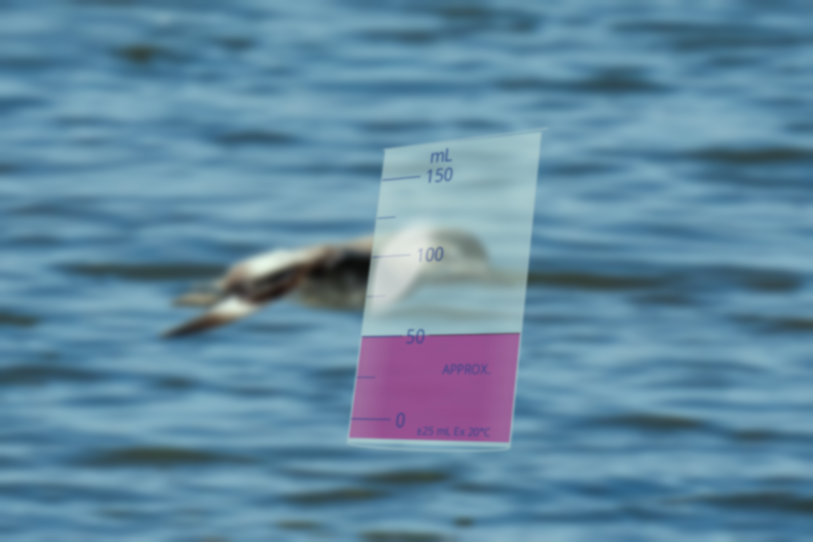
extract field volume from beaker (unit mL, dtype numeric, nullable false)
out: 50 mL
